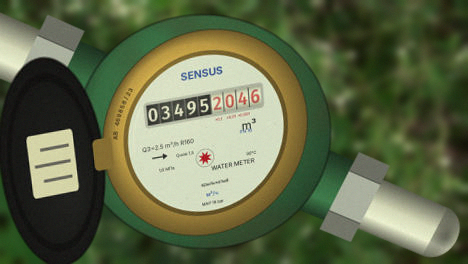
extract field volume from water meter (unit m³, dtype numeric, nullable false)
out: 3495.2046 m³
